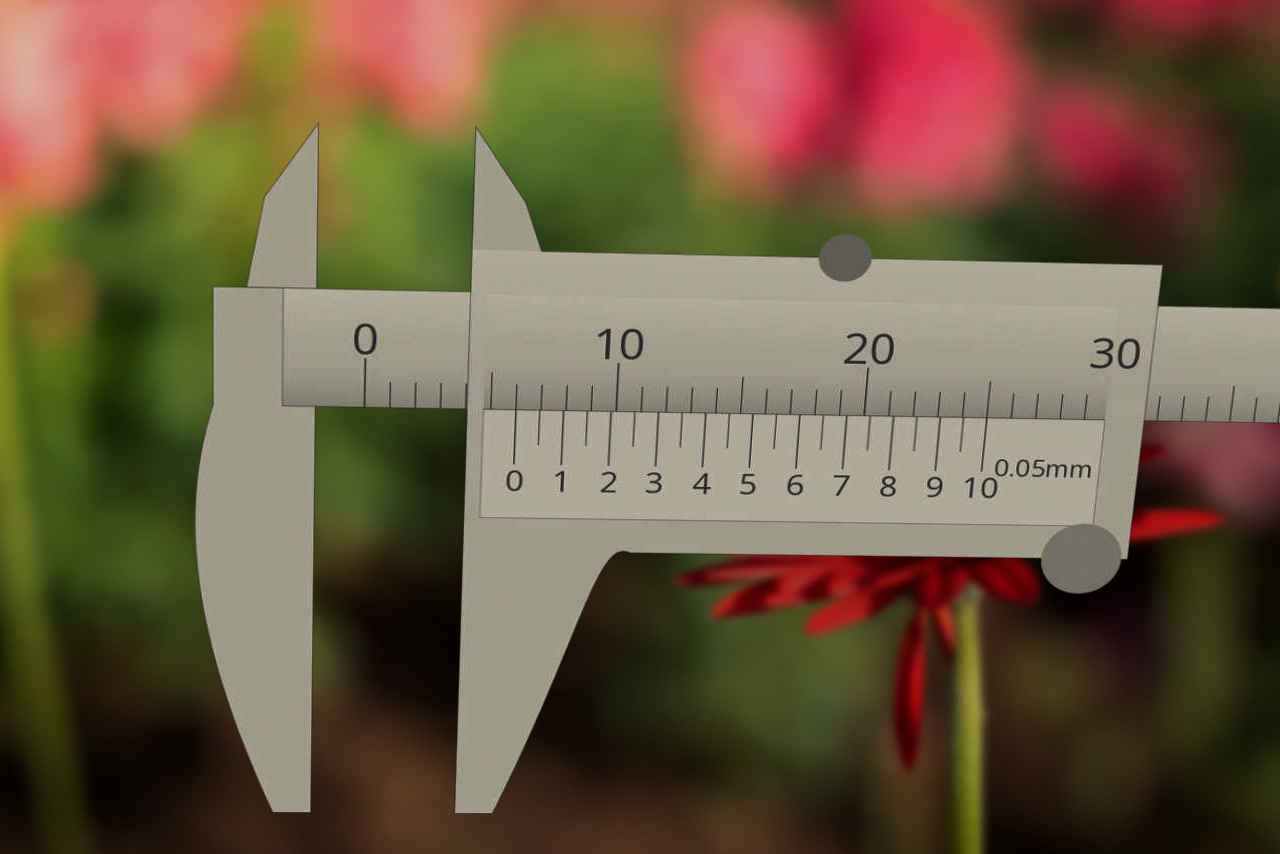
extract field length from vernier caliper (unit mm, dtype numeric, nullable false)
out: 6.00 mm
